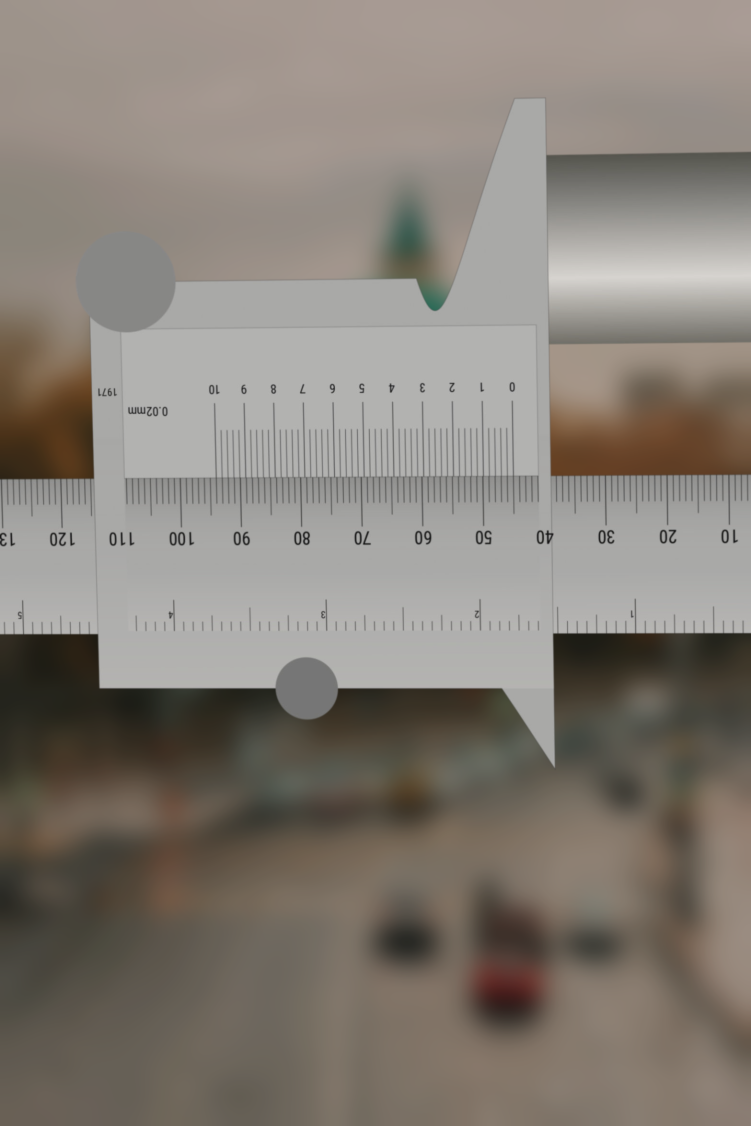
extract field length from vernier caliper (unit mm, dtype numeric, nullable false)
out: 45.0 mm
